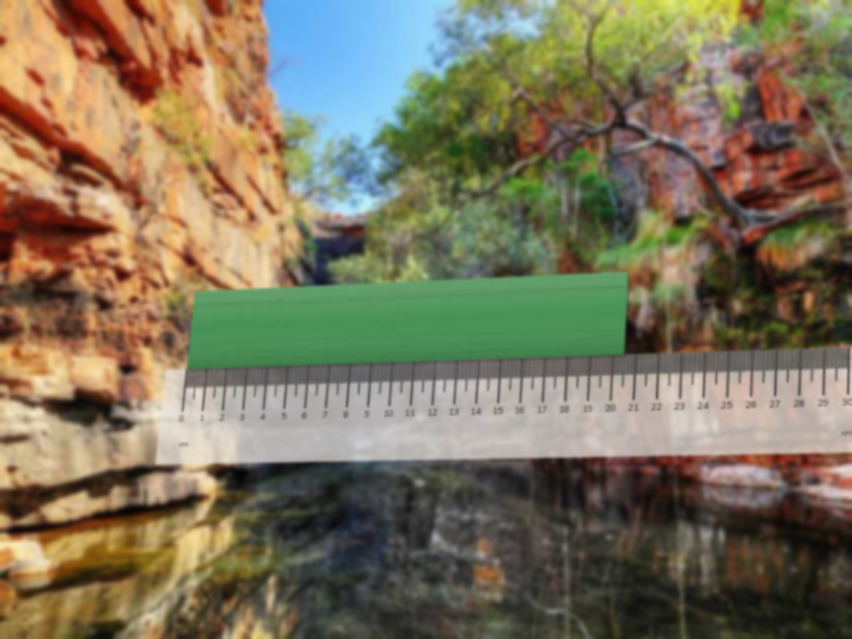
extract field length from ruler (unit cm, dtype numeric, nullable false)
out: 20.5 cm
